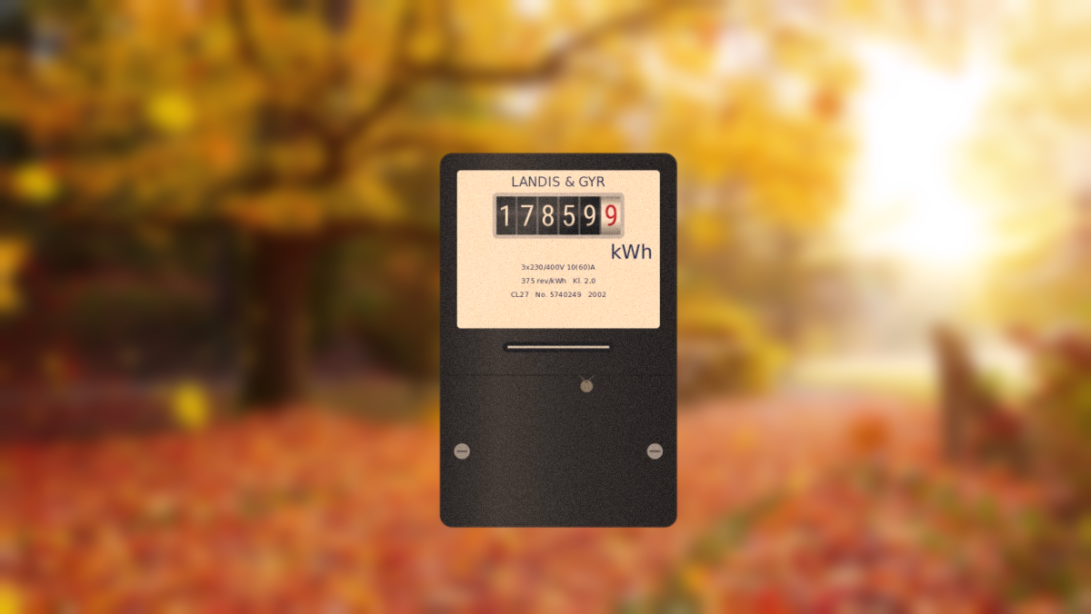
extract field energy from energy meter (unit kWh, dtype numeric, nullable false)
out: 17859.9 kWh
